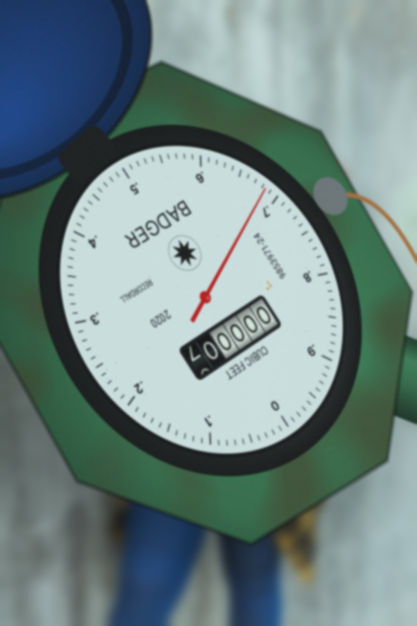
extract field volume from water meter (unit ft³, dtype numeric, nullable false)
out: 6.68 ft³
